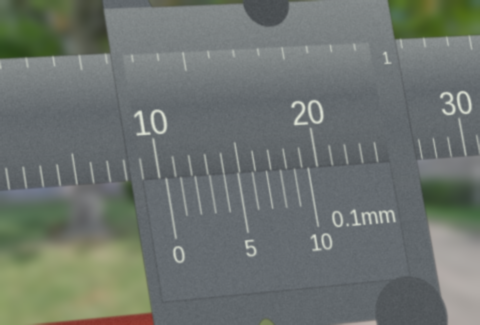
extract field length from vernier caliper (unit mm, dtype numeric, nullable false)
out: 10.4 mm
